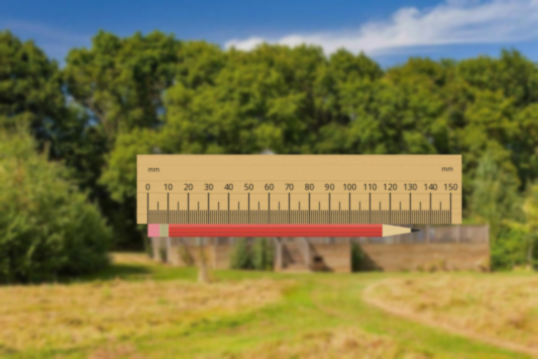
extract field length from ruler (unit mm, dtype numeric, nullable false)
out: 135 mm
